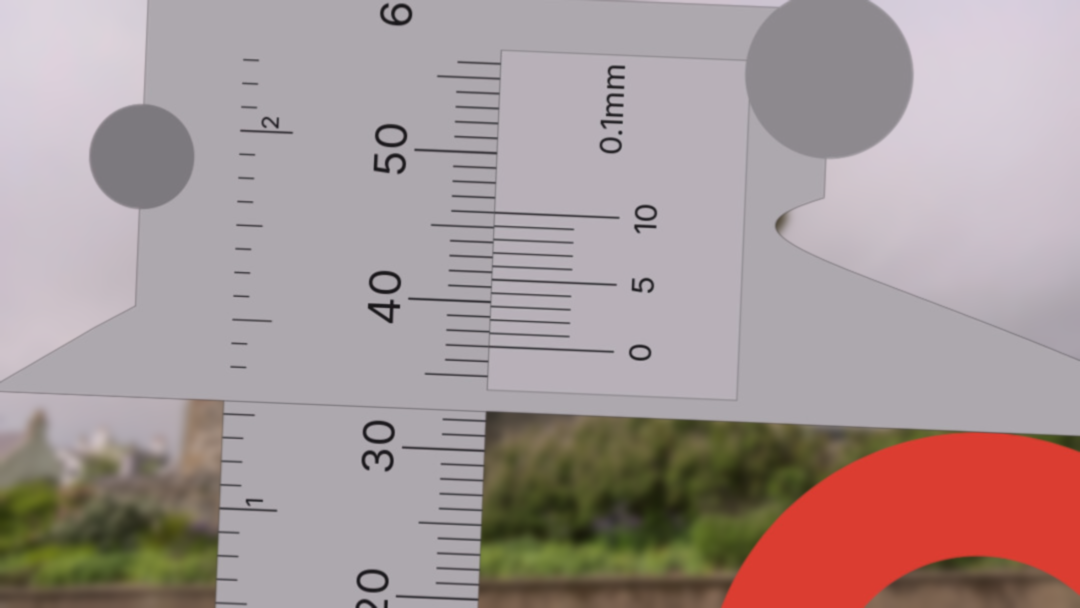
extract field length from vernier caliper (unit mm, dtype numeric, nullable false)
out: 37.0 mm
